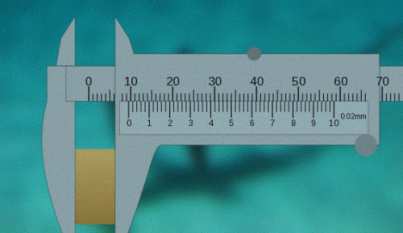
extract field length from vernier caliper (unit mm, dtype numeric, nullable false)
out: 9.5 mm
